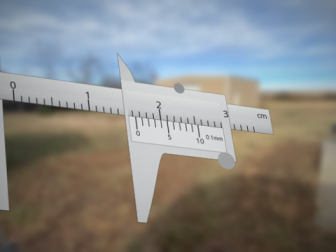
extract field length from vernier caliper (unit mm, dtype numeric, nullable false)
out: 16.4 mm
